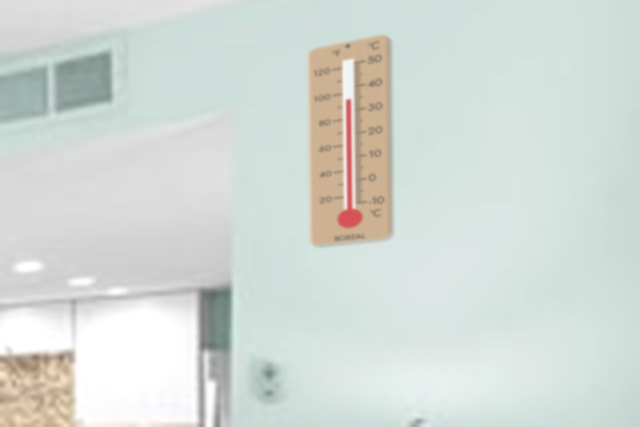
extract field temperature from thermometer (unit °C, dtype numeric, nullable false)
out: 35 °C
